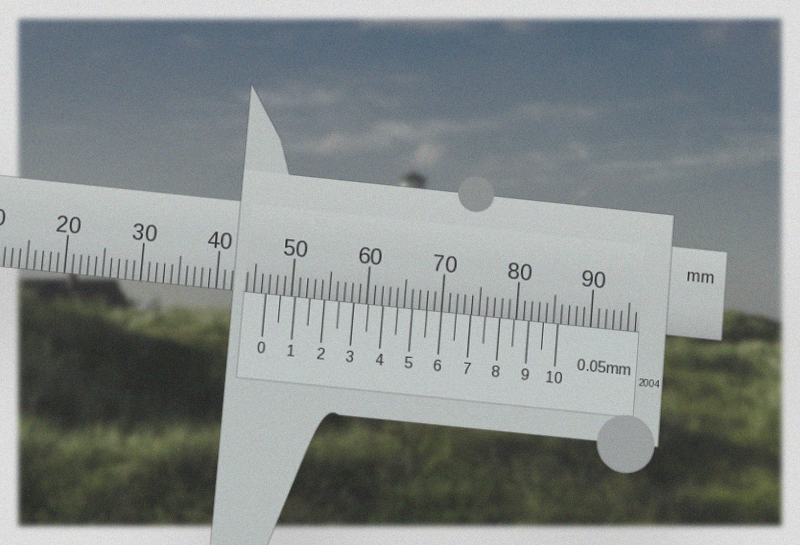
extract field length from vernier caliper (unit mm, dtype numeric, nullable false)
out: 46.6 mm
